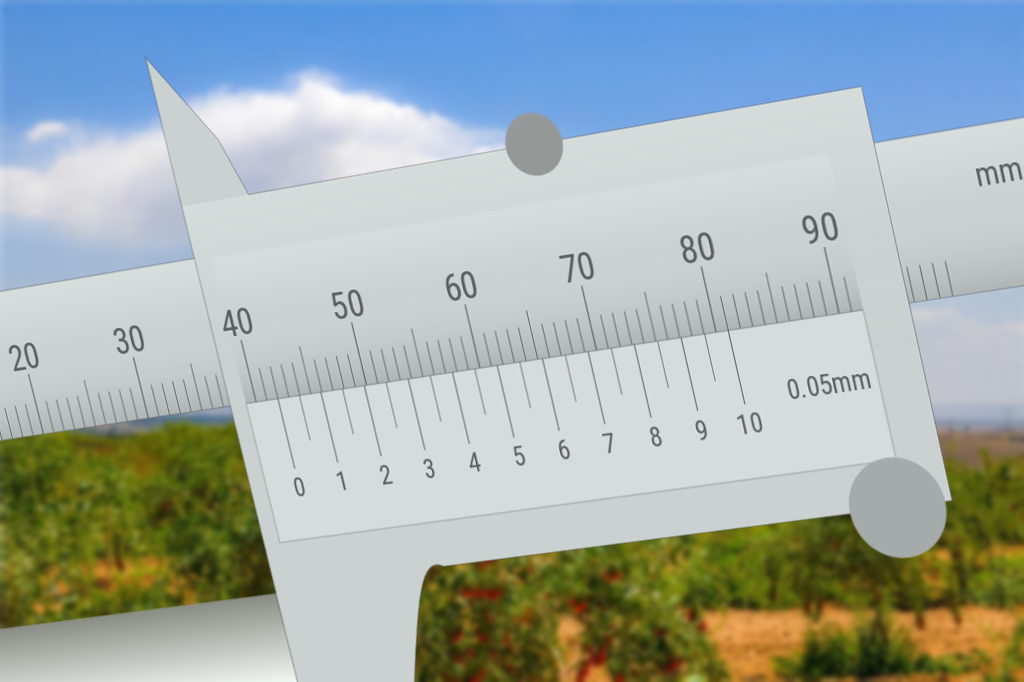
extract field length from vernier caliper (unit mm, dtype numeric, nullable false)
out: 42.0 mm
